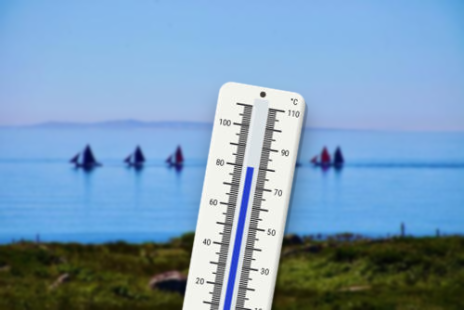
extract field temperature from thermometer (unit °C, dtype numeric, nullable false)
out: 80 °C
